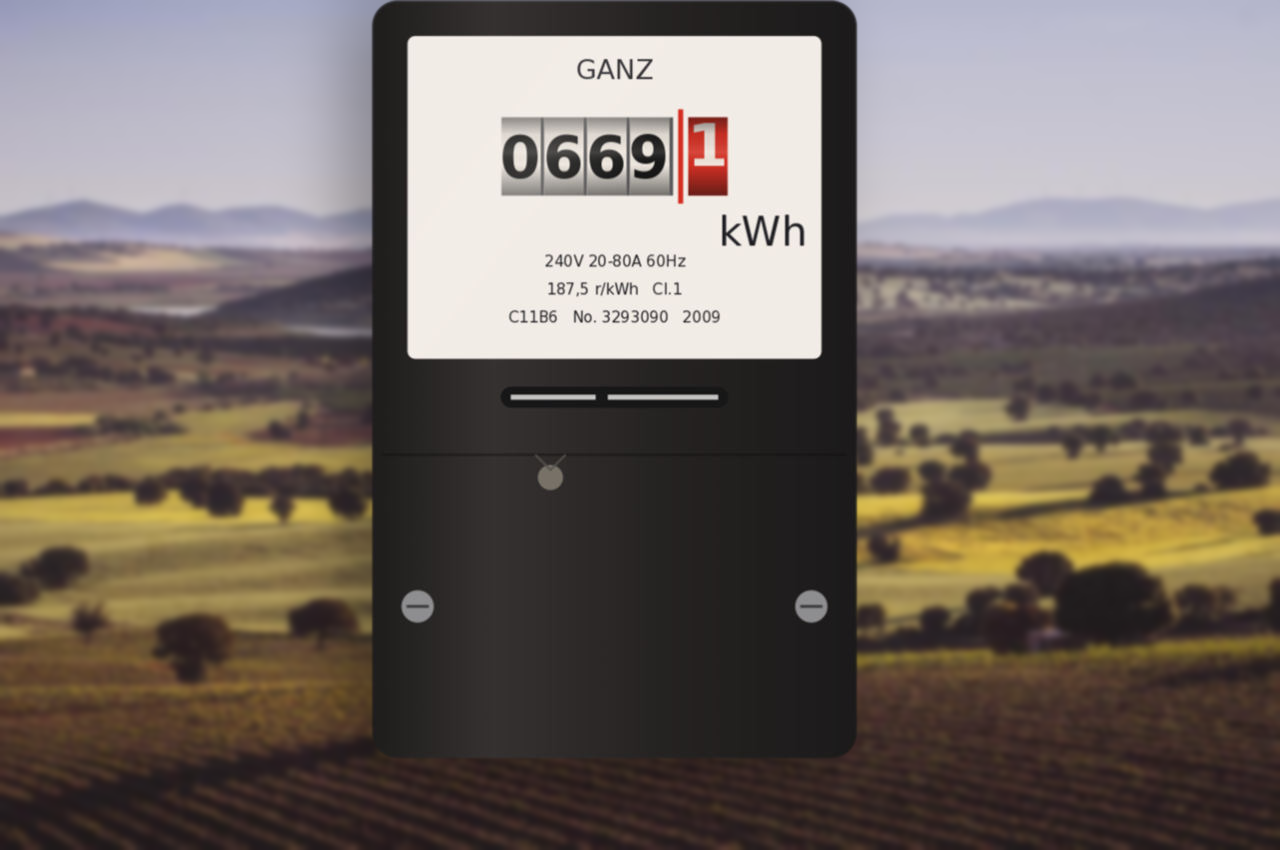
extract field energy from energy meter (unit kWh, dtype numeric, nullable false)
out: 669.1 kWh
